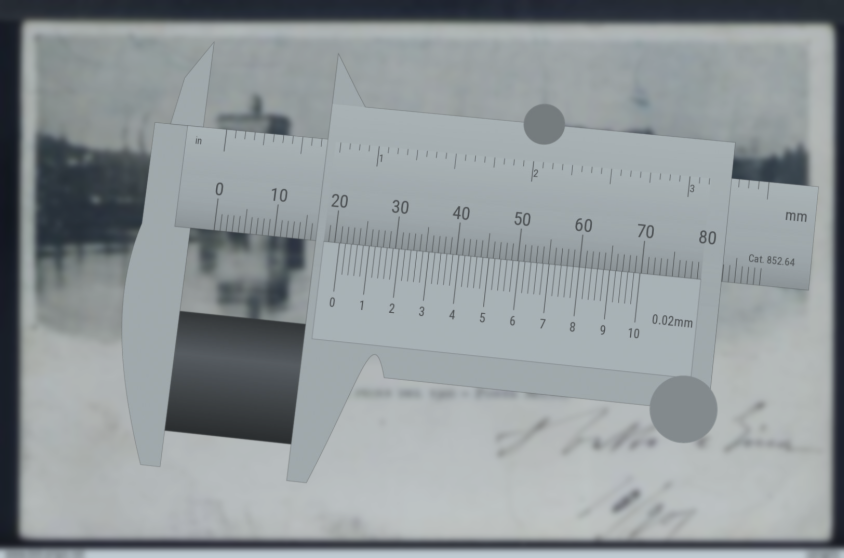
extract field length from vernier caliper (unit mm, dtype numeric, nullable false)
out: 20.8 mm
